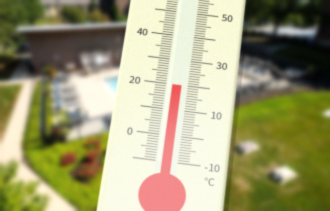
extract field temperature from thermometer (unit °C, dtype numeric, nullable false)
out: 20 °C
